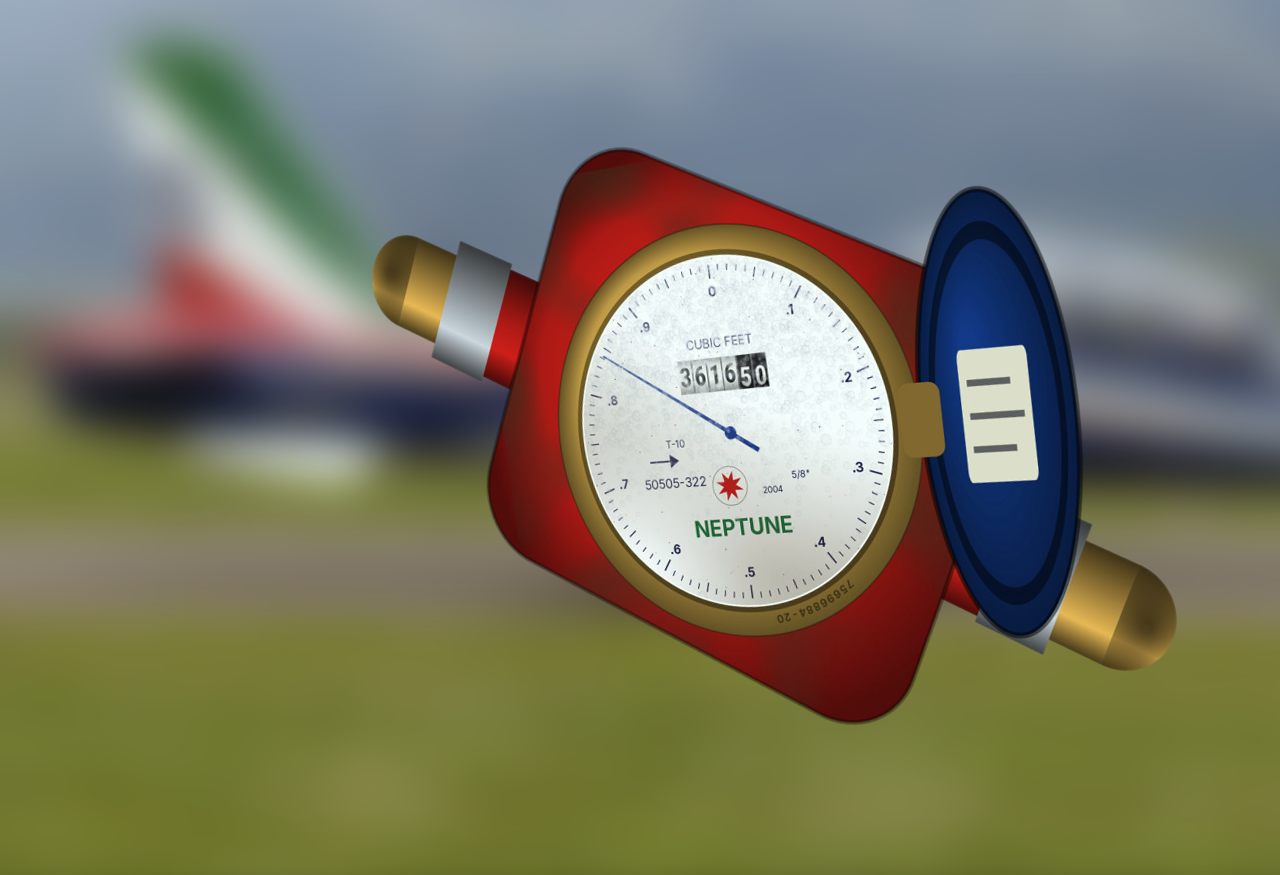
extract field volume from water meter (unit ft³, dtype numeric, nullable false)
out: 361649.84 ft³
